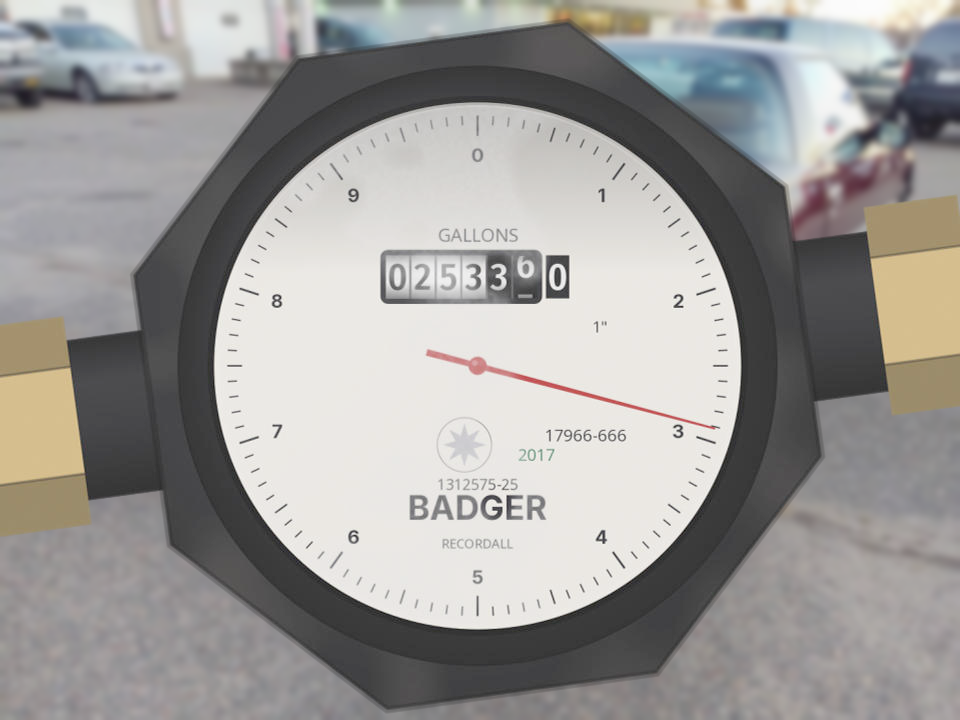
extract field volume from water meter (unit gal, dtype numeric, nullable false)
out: 253362.9 gal
